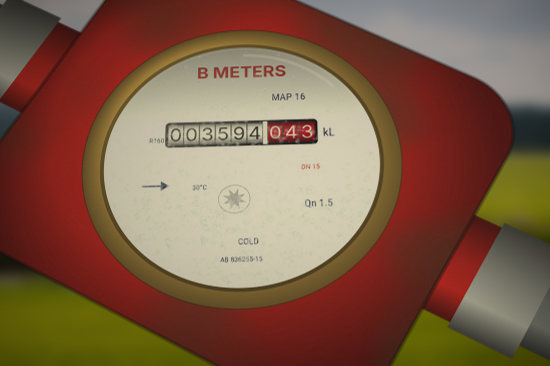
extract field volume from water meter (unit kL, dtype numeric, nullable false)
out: 3594.043 kL
